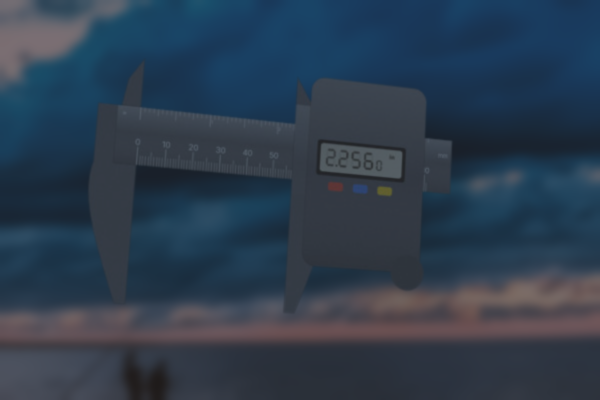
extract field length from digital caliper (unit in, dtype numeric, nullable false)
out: 2.2560 in
